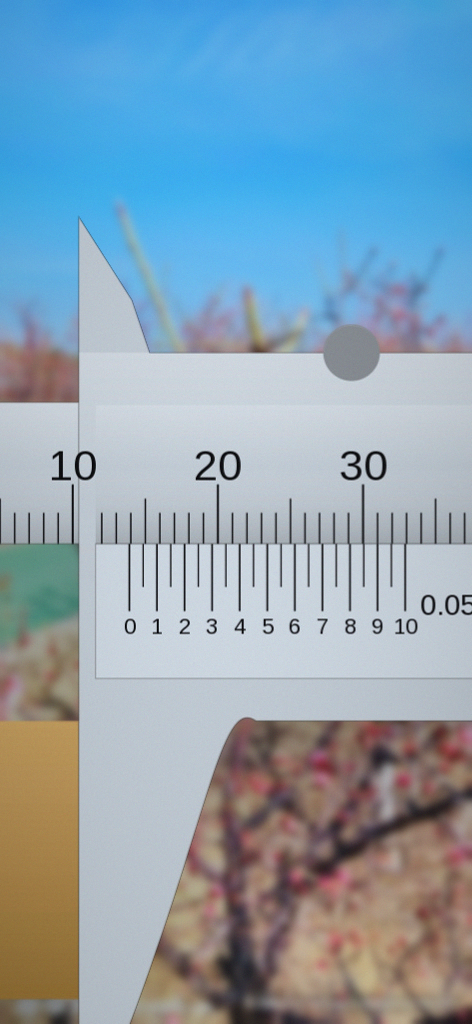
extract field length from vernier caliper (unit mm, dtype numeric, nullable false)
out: 13.9 mm
